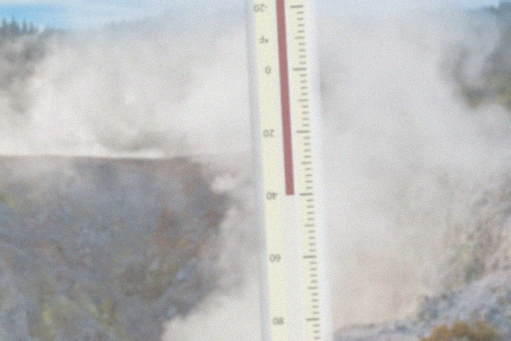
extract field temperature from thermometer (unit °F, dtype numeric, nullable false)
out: 40 °F
